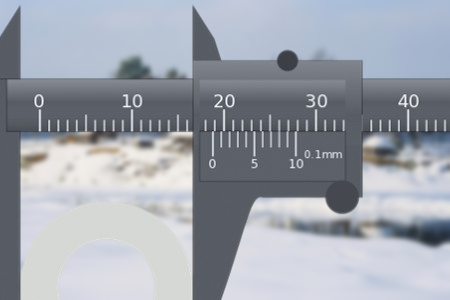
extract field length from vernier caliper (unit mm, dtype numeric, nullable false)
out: 18.8 mm
